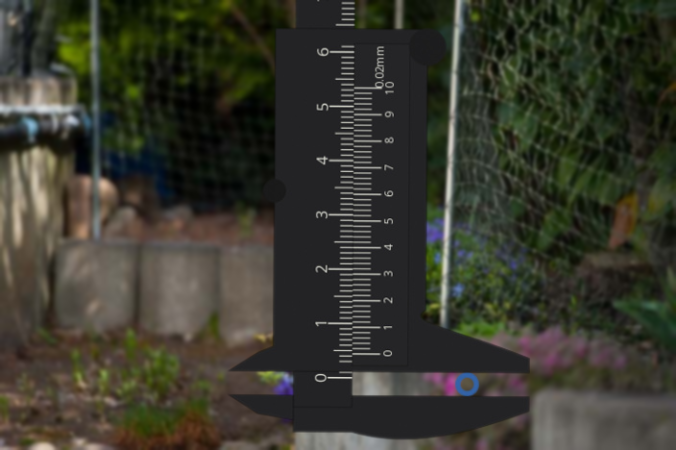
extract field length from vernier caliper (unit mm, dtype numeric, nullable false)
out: 4.4 mm
